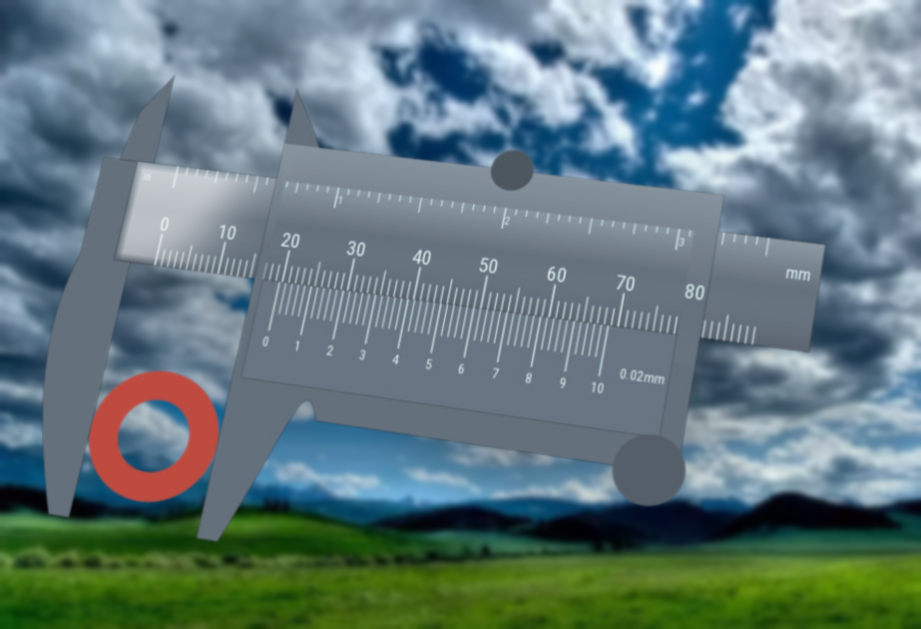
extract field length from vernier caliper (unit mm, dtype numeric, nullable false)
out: 19.6 mm
